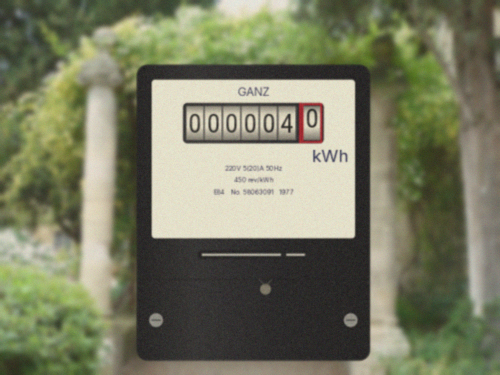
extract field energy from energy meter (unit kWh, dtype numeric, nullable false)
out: 4.0 kWh
